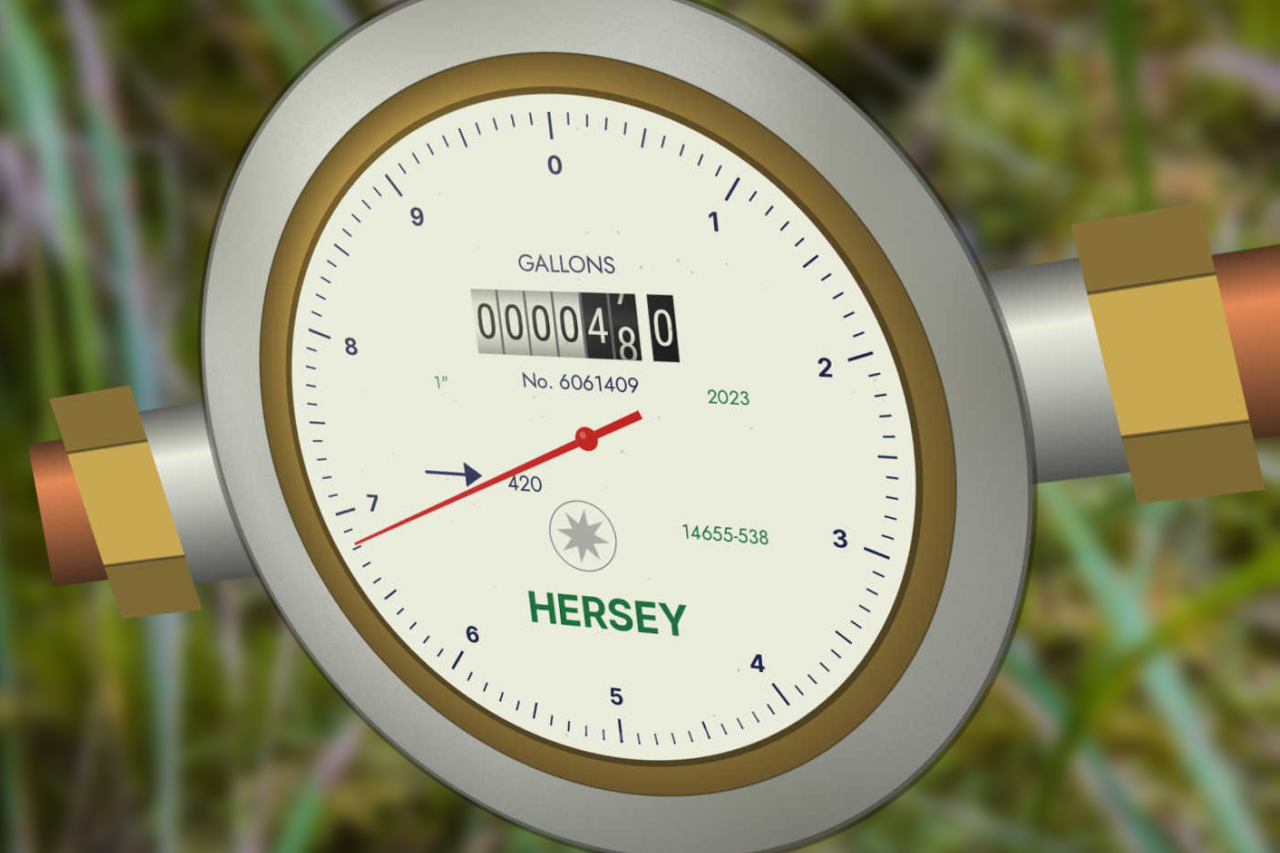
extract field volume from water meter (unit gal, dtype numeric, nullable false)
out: 476.8 gal
